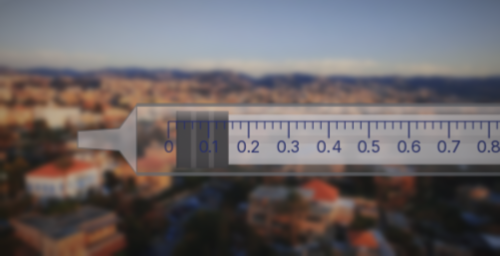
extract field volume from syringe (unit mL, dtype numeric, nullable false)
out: 0.02 mL
